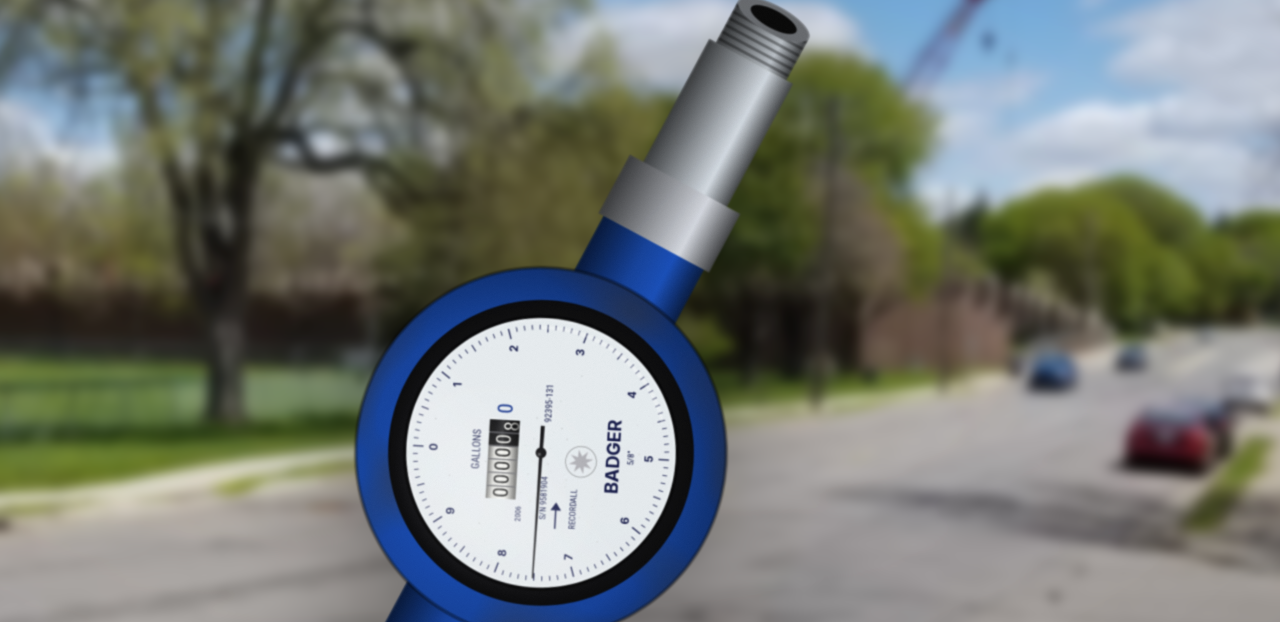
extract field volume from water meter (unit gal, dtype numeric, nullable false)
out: 77.5 gal
